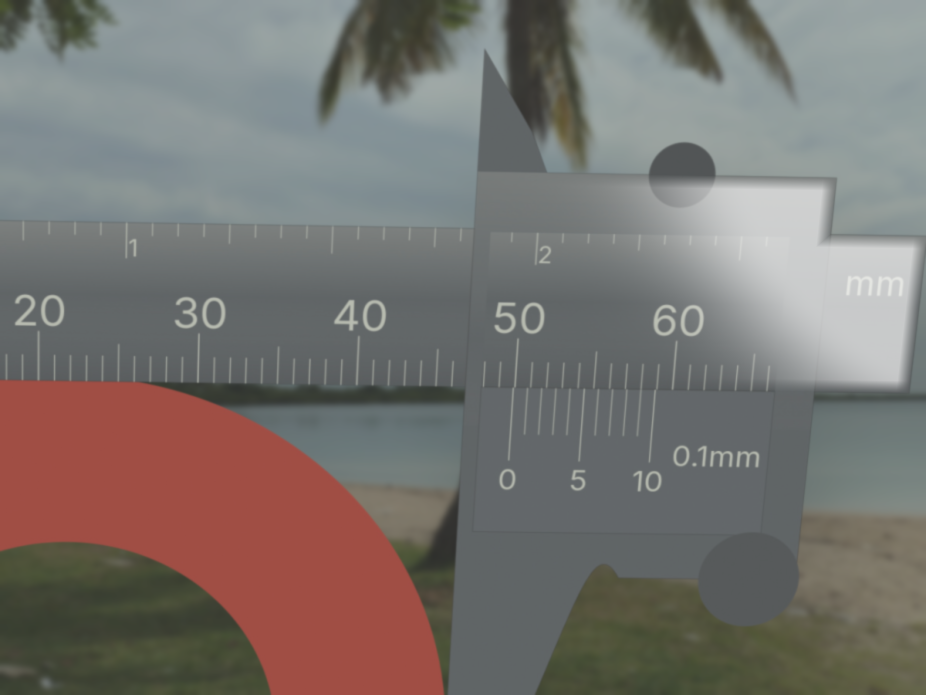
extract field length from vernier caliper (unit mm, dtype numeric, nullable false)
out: 49.9 mm
